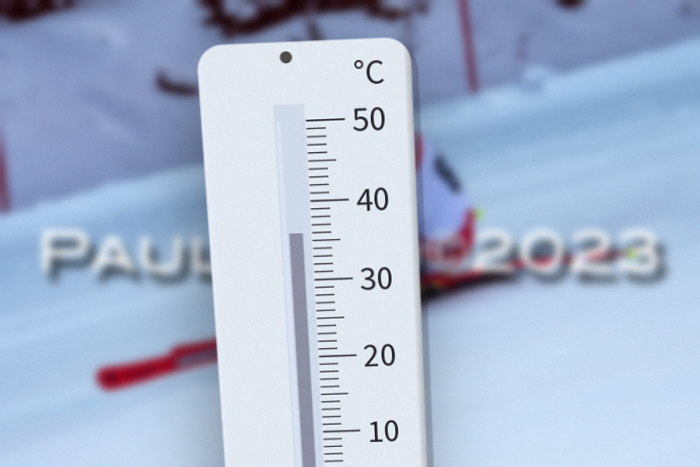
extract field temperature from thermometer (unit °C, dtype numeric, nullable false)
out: 36 °C
